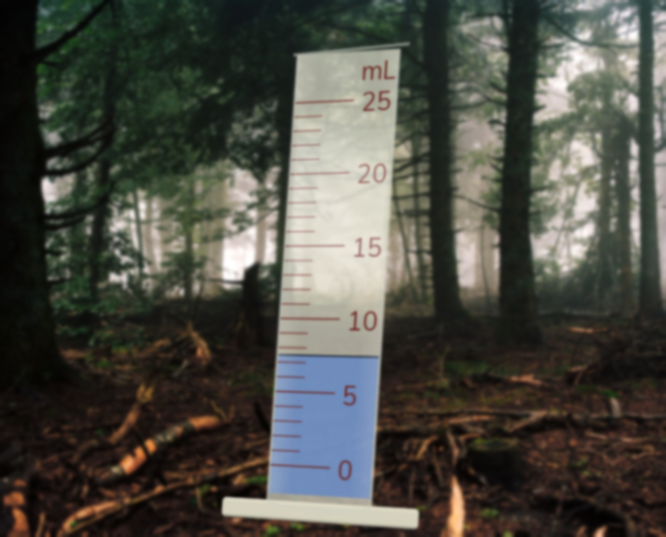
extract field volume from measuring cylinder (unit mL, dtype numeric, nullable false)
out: 7.5 mL
